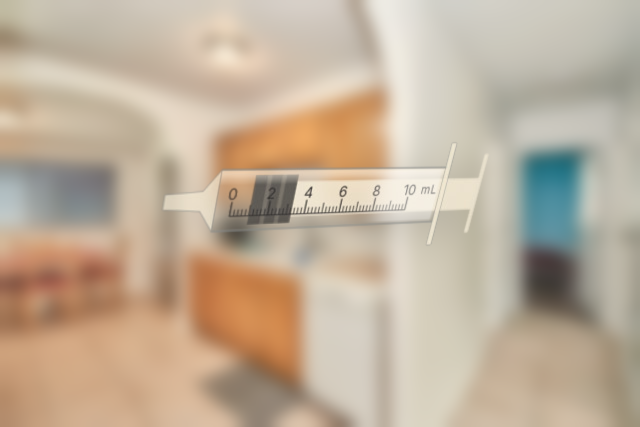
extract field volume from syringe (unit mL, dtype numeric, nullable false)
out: 1 mL
